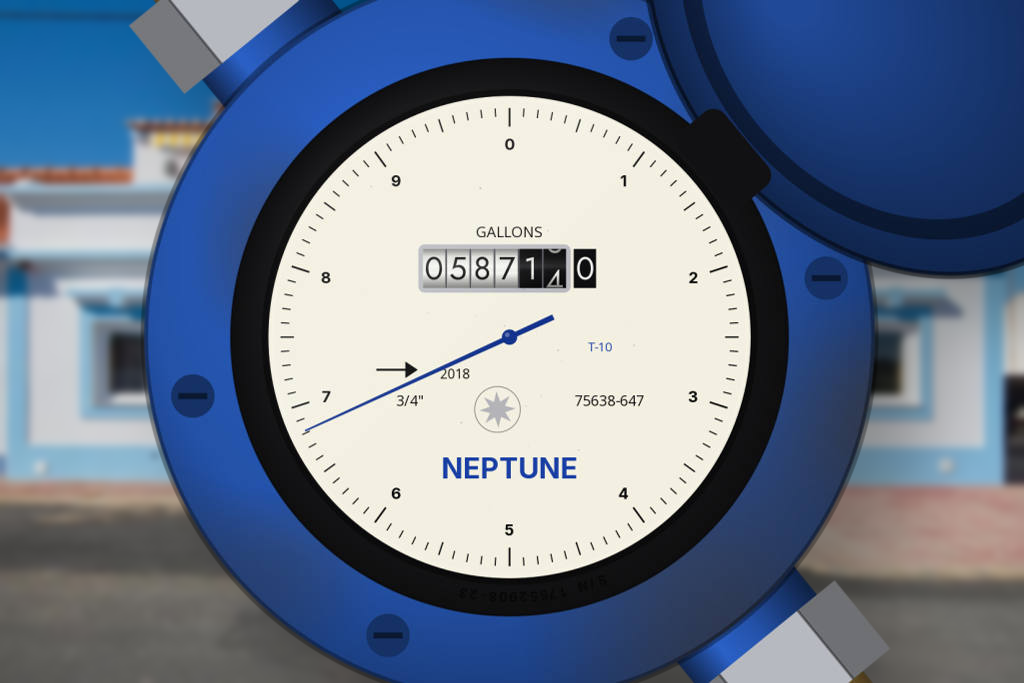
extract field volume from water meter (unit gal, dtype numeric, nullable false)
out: 587136.8 gal
